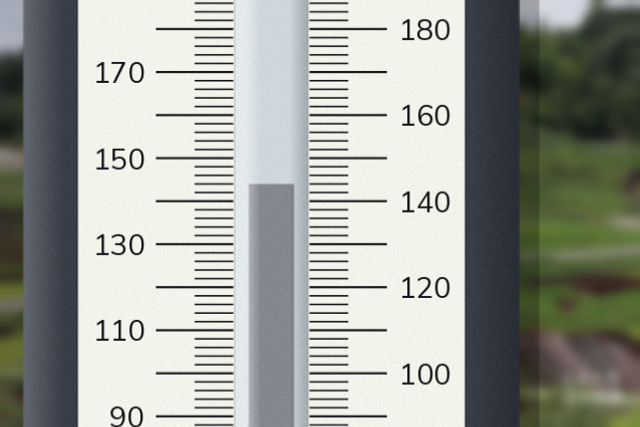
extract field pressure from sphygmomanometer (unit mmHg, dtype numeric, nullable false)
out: 144 mmHg
